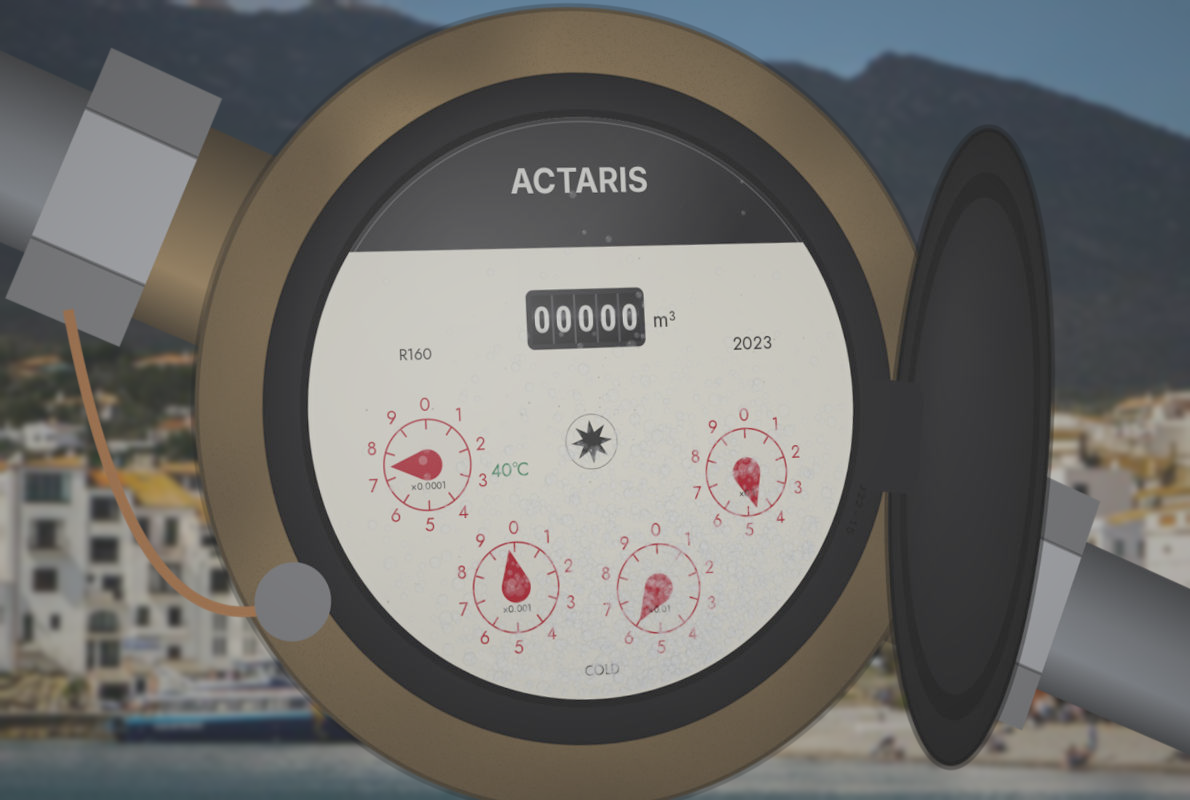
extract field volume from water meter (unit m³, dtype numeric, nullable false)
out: 0.4597 m³
